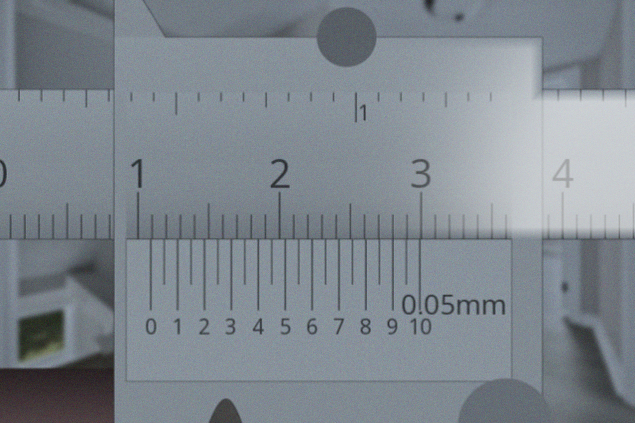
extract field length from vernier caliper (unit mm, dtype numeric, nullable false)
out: 10.9 mm
